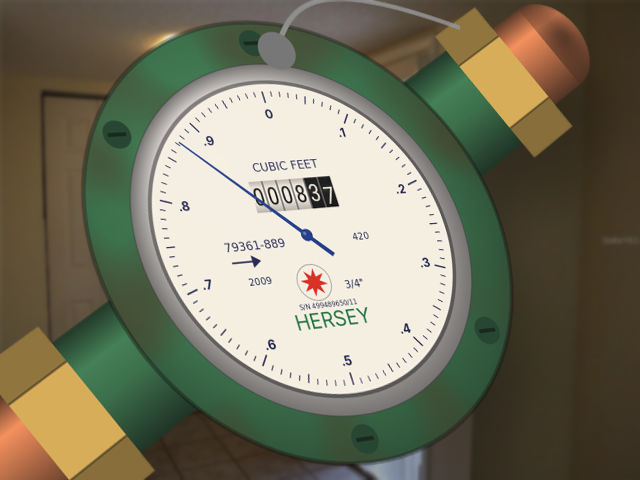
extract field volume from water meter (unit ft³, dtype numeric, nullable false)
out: 836.87 ft³
